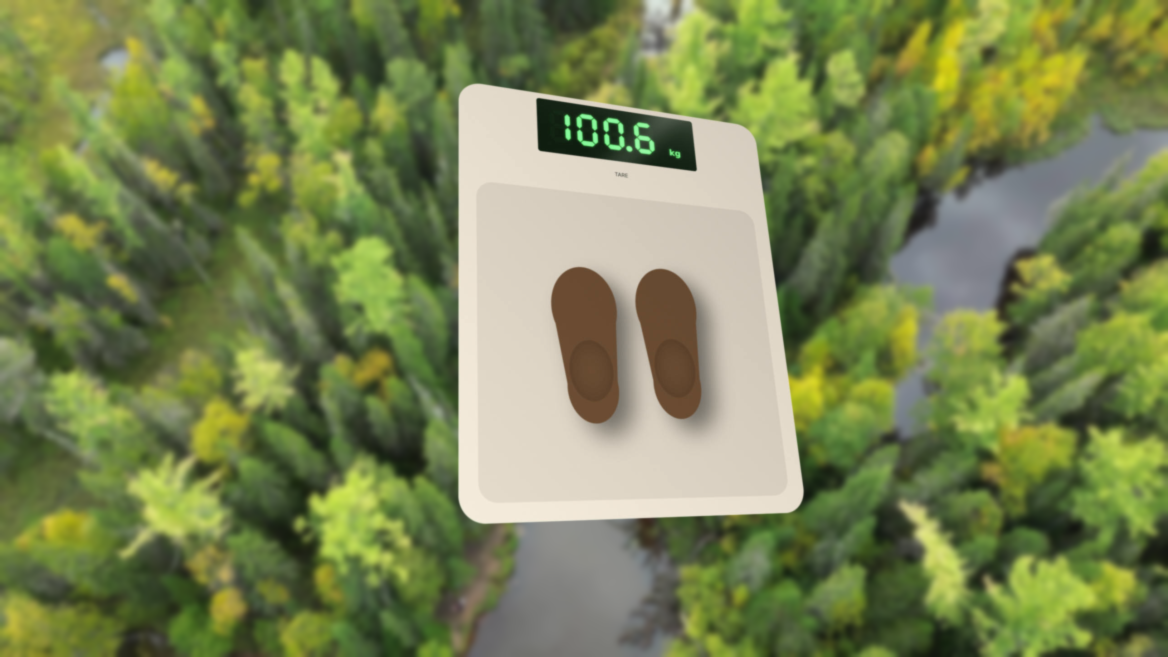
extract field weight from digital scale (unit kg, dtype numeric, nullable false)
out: 100.6 kg
